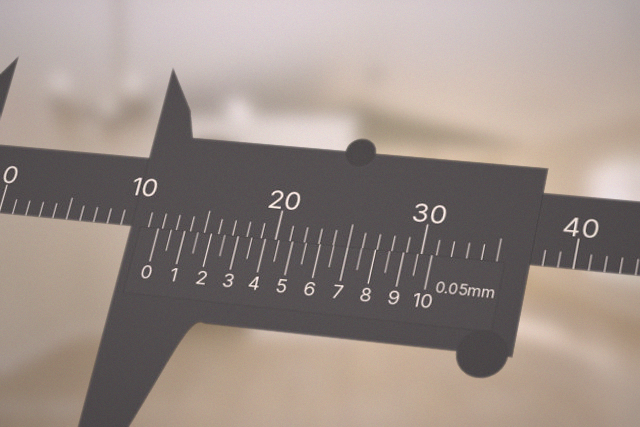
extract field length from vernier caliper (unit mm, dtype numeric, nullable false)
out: 11.7 mm
